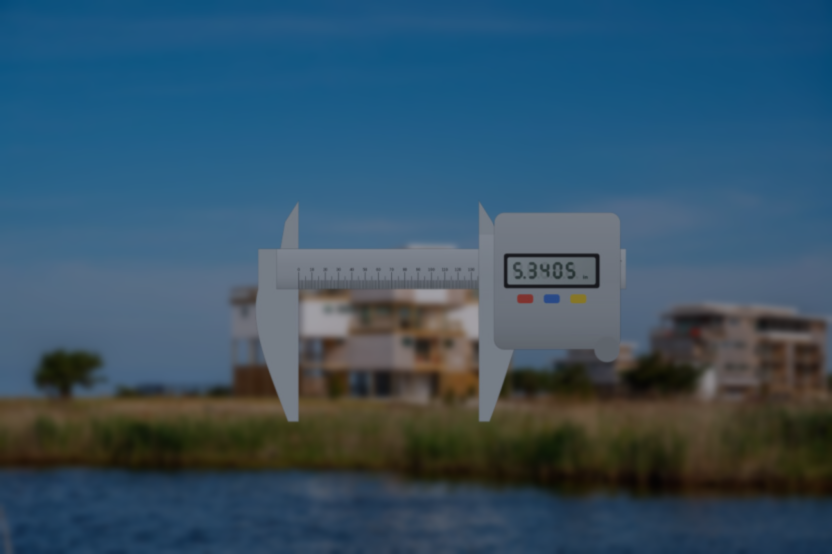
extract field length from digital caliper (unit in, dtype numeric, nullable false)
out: 5.3405 in
